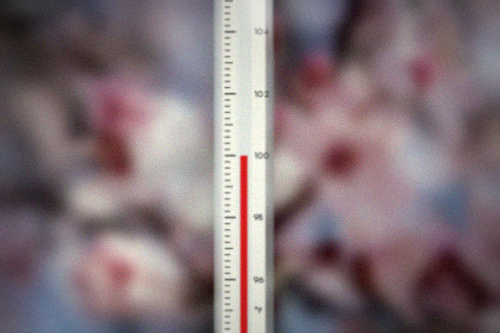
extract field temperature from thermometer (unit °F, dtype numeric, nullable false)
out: 100 °F
